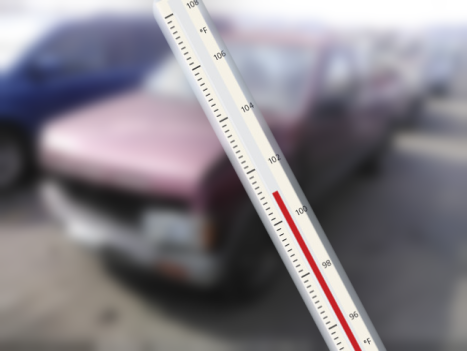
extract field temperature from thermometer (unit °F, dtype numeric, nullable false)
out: 101 °F
